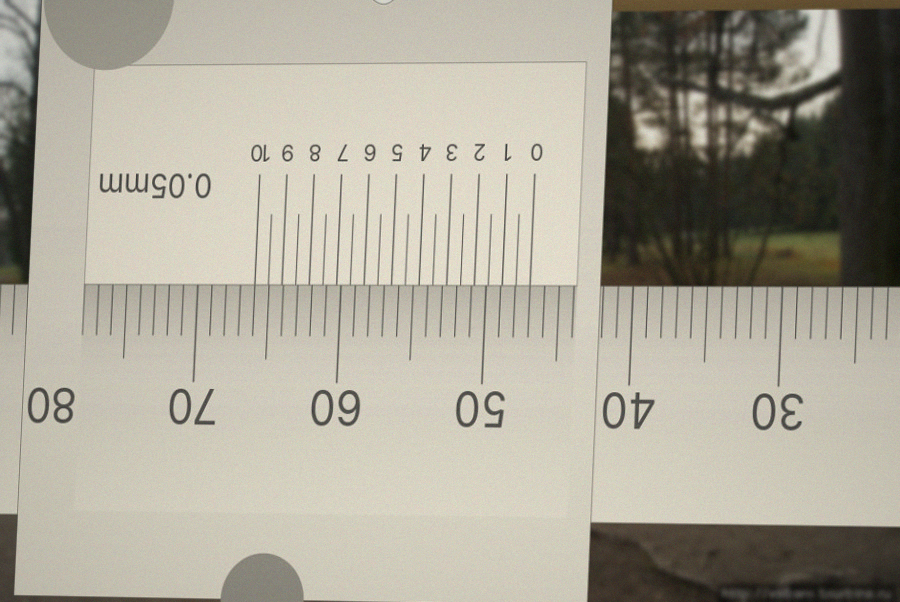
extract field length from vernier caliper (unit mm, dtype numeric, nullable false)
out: 47.0 mm
